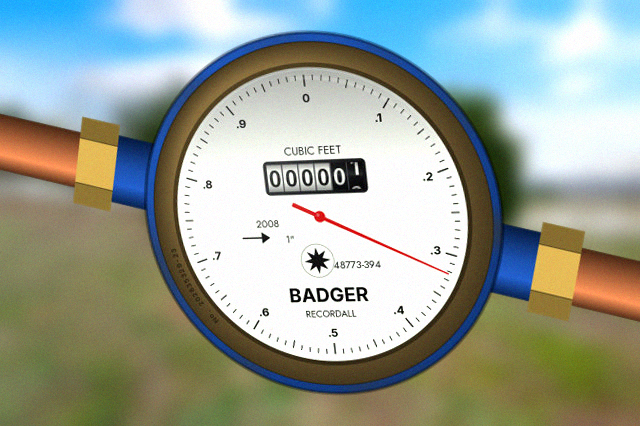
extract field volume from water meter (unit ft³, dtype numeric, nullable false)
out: 1.32 ft³
